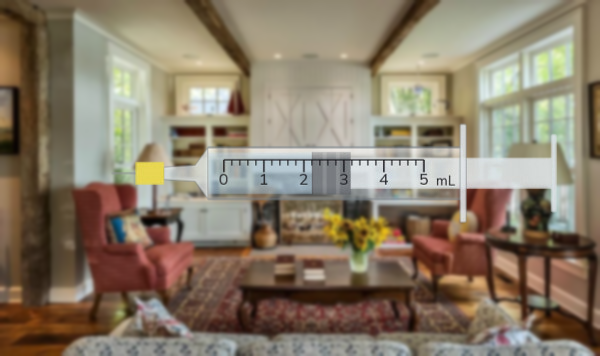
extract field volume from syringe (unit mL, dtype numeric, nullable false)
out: 2.2 mL
